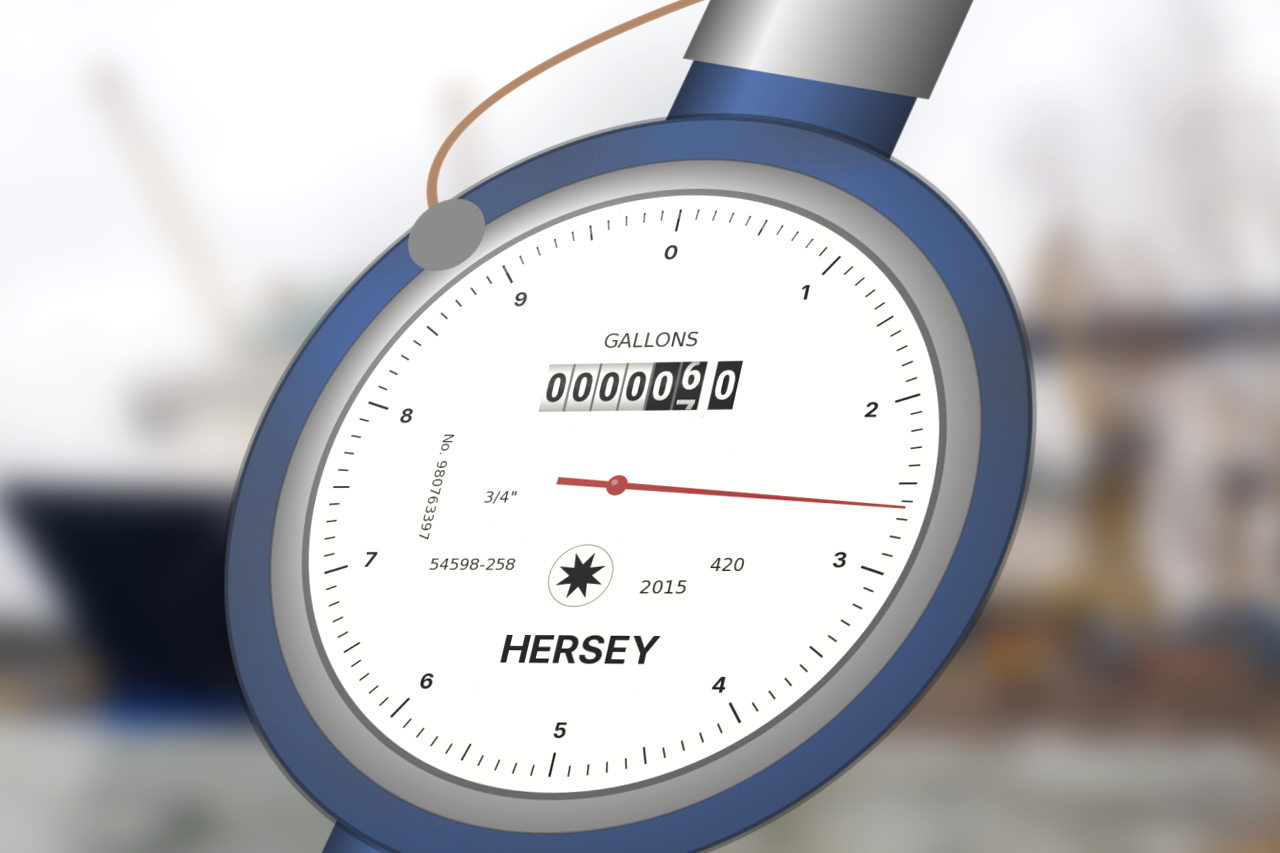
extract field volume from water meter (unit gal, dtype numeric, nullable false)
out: 62.6 gal
